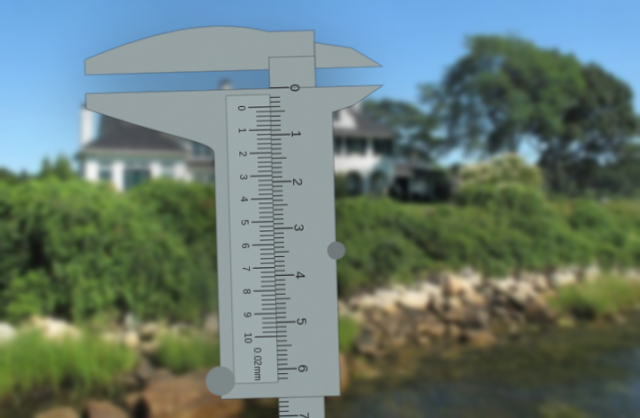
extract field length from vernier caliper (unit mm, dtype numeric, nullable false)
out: 4.0 mm
